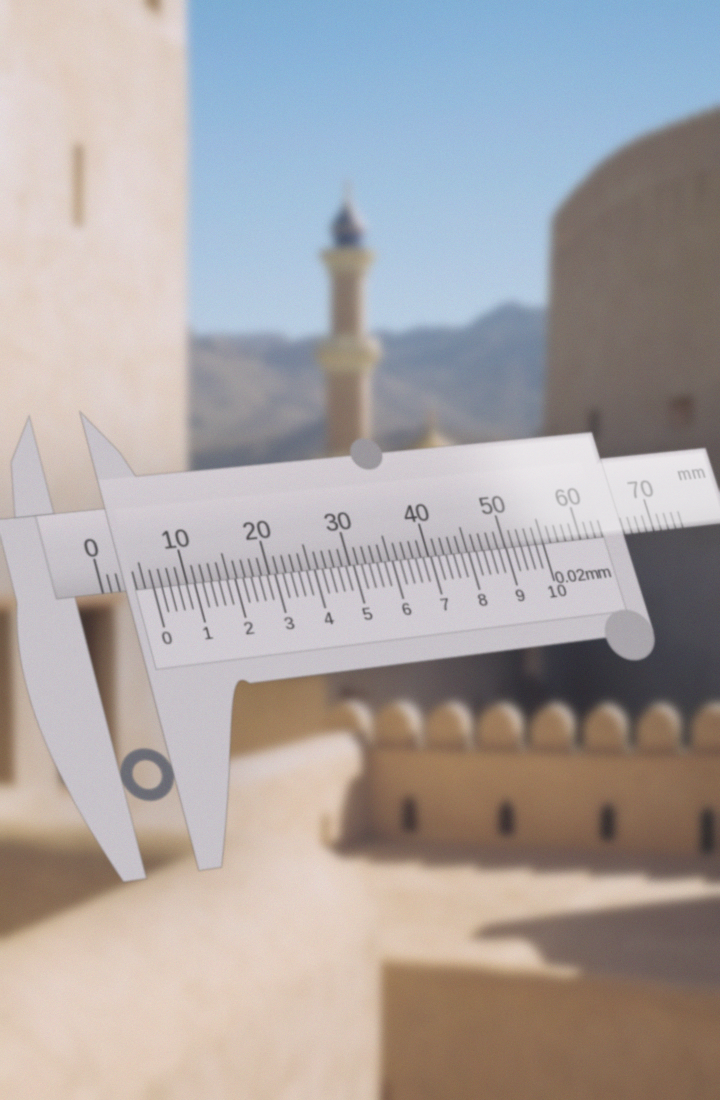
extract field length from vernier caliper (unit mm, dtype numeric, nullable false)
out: 6.0 mm
